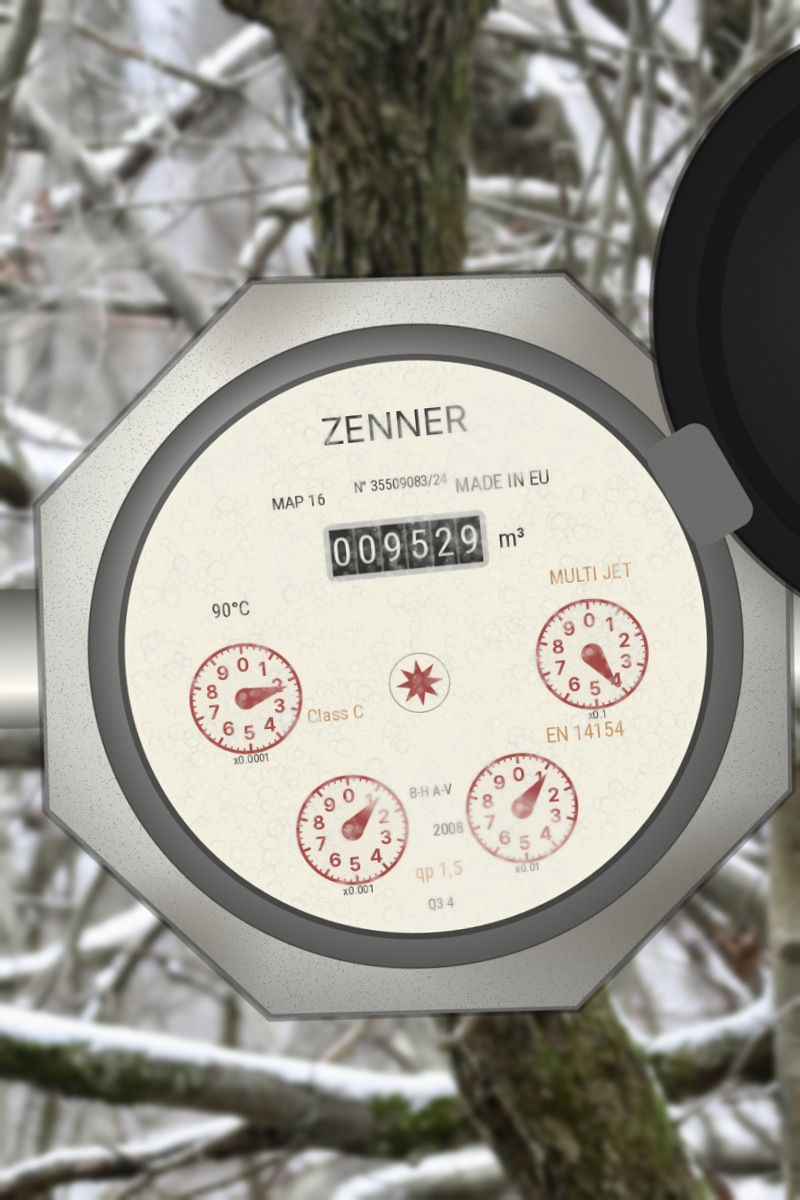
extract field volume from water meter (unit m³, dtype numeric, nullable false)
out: 9529.4112 m³
